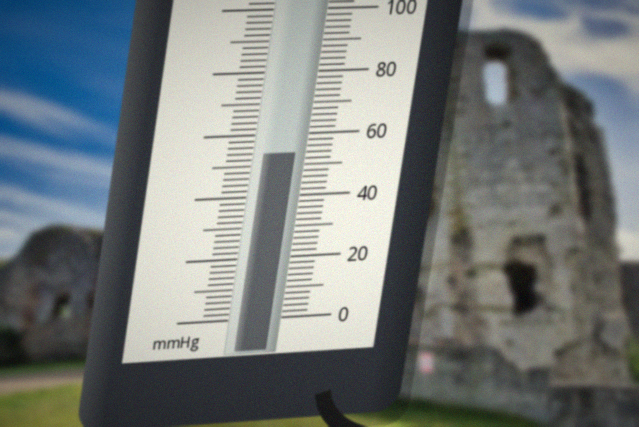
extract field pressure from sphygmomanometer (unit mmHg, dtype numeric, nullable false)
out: 54 mmHg
